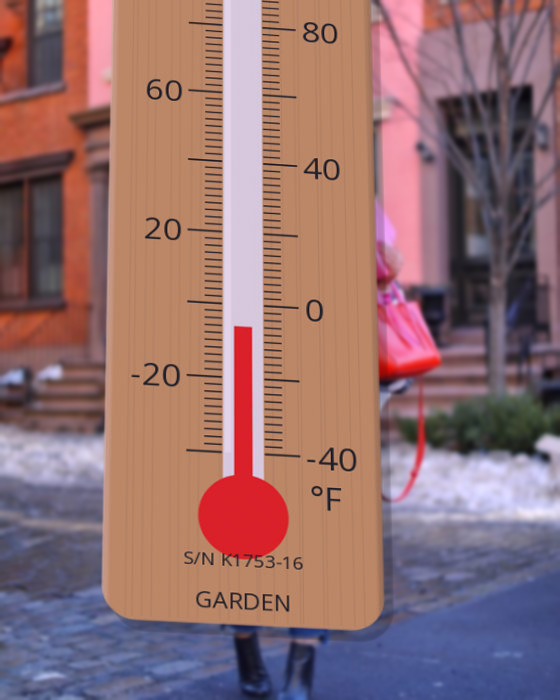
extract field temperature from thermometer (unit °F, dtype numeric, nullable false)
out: -6 °F
